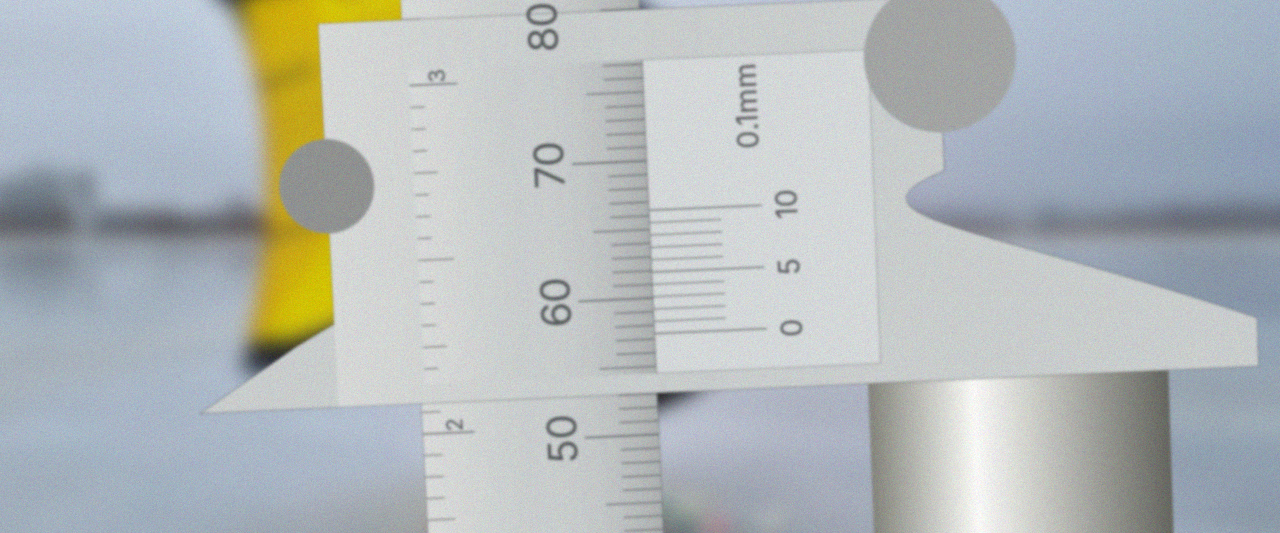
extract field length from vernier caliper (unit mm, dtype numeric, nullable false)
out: 57.4 mm
